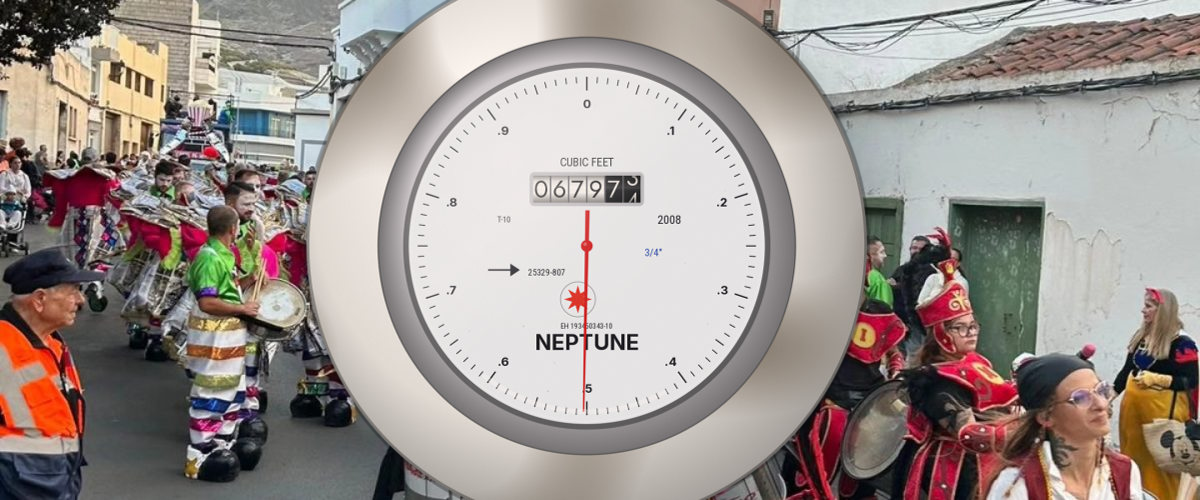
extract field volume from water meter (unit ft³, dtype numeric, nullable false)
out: 67973.50 ft³
